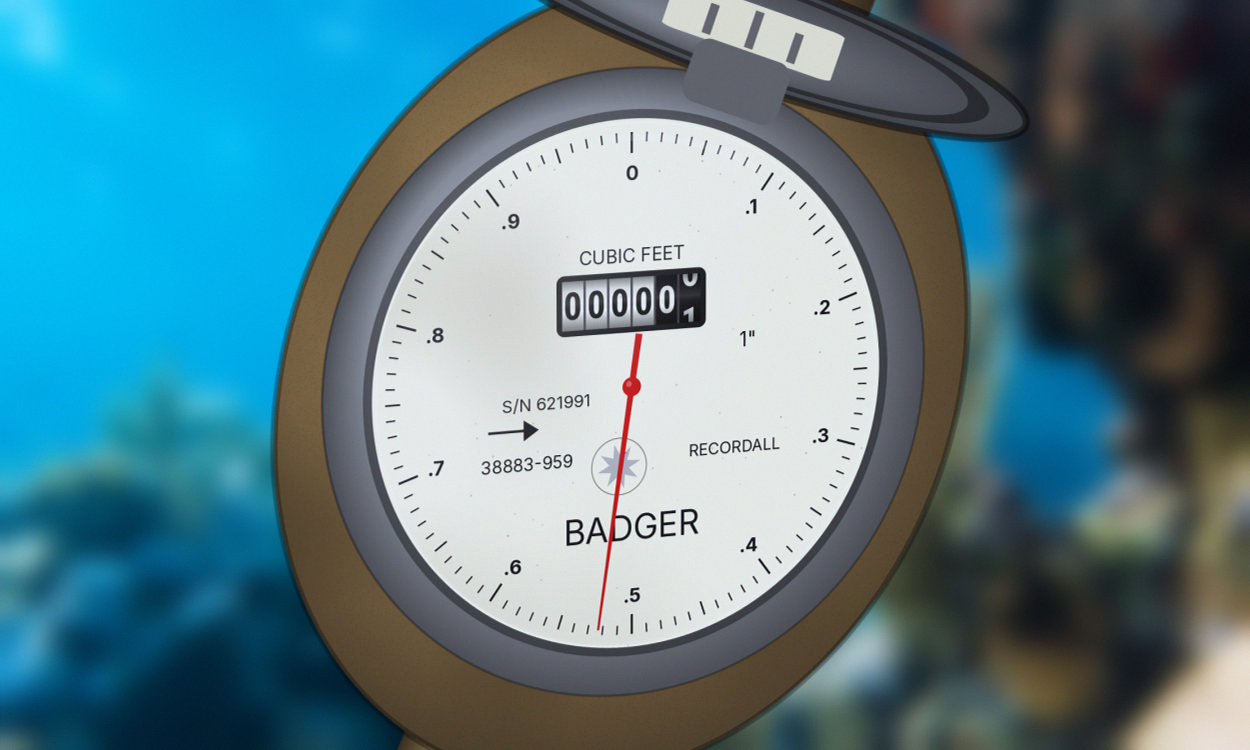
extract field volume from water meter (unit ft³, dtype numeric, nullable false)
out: 0.52 ft³
